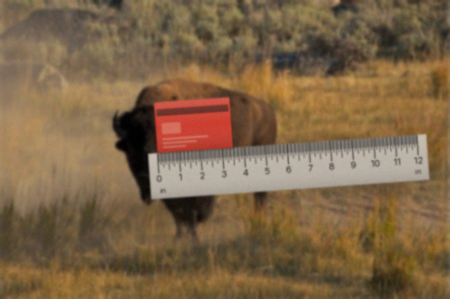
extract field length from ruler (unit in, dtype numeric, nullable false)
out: 3.5 in
